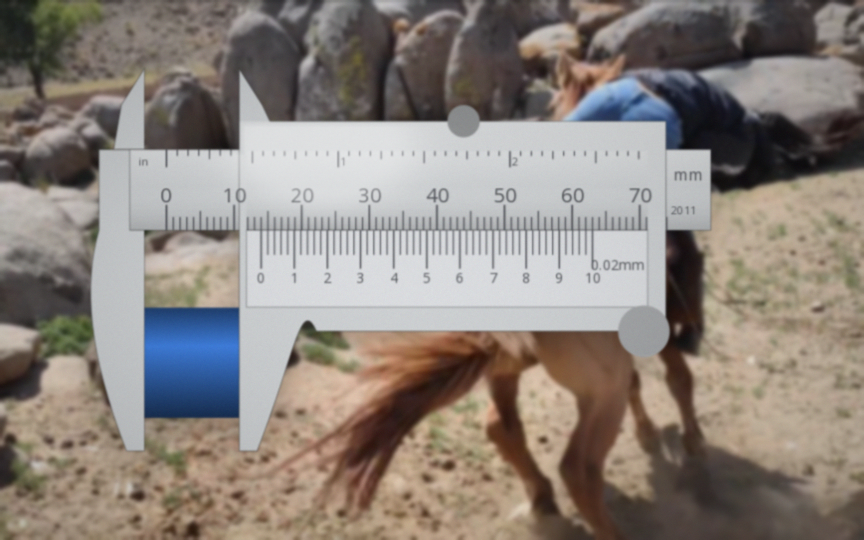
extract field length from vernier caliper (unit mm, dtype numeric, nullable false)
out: 14.0 mm
